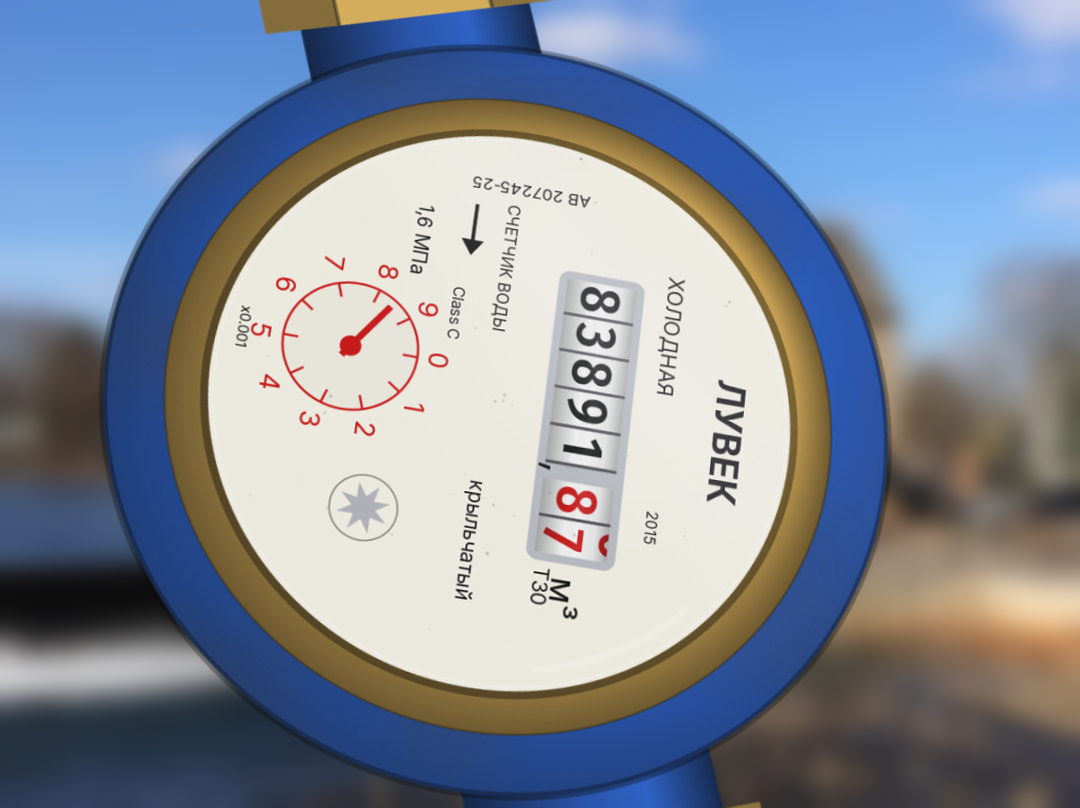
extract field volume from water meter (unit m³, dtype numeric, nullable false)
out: 83891.868 m³
